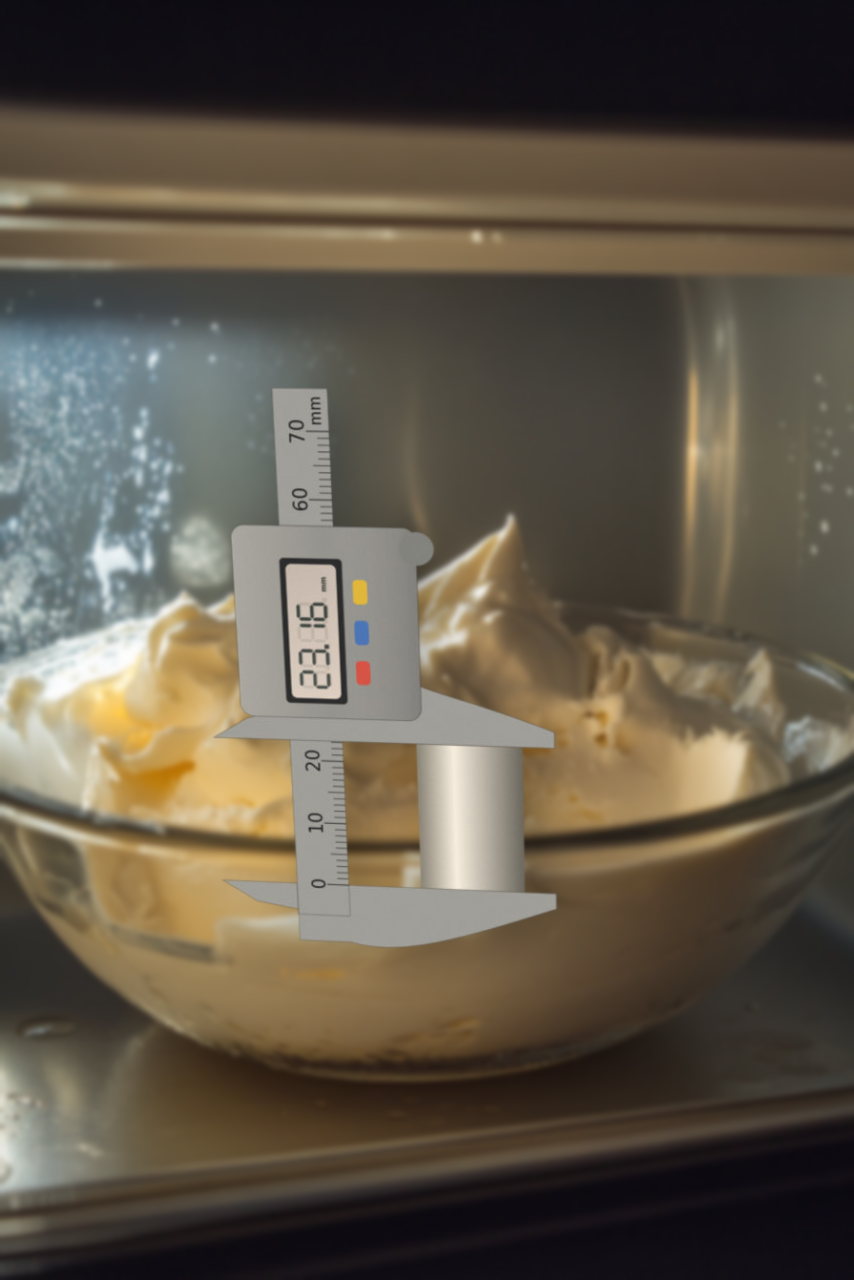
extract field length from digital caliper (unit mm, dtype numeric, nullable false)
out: 23.16 mm
